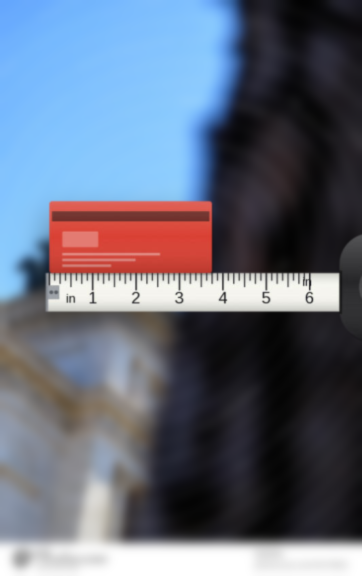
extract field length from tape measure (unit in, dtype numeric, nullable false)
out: 3.75 in
